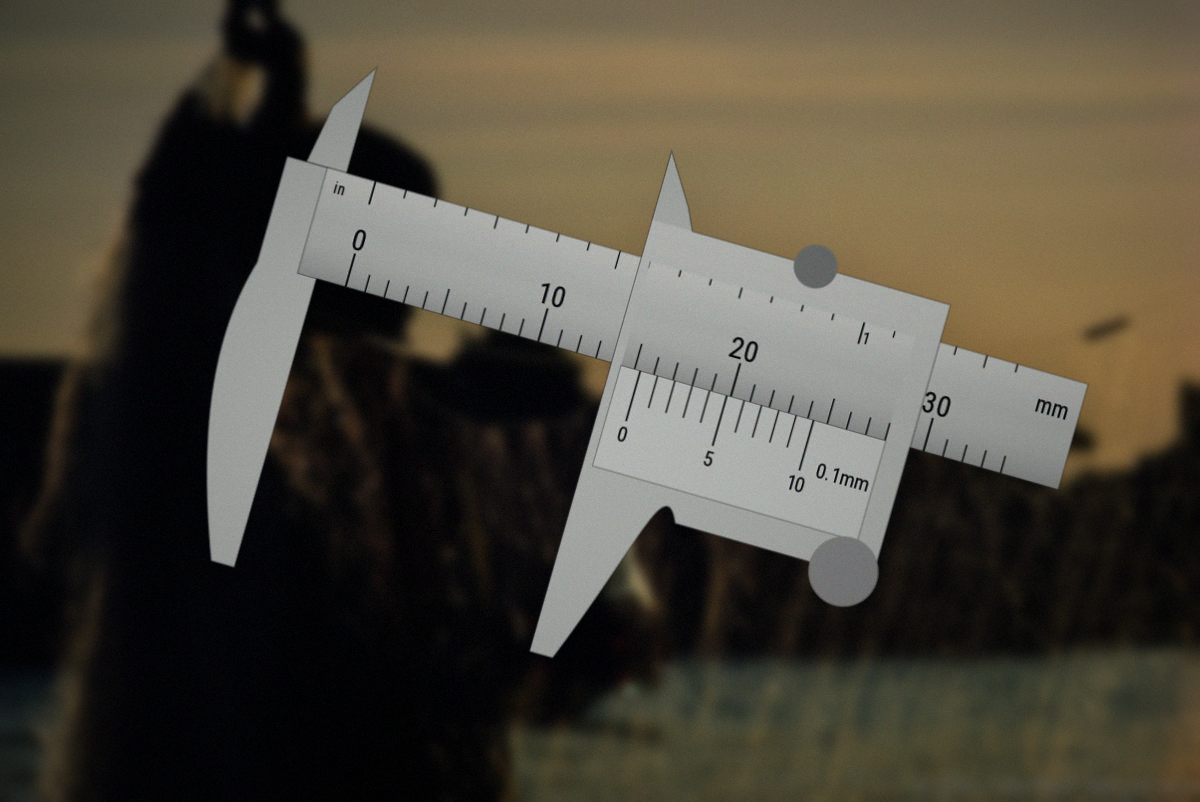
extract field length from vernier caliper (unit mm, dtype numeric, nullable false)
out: 15.3 mm
